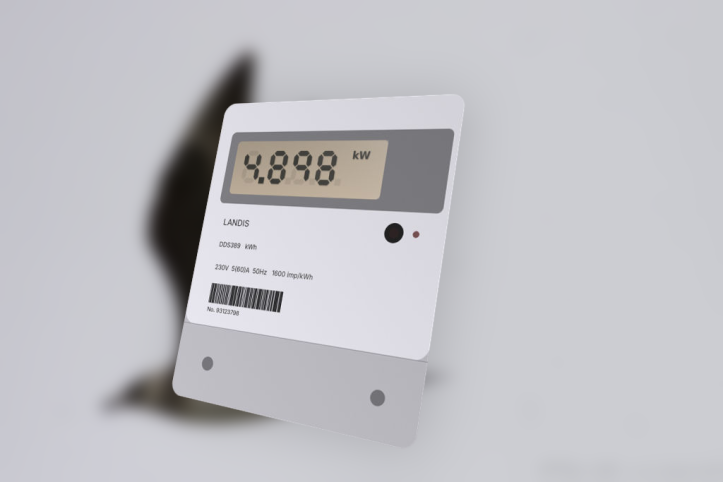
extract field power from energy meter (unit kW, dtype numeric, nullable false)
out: 4.898 kW
